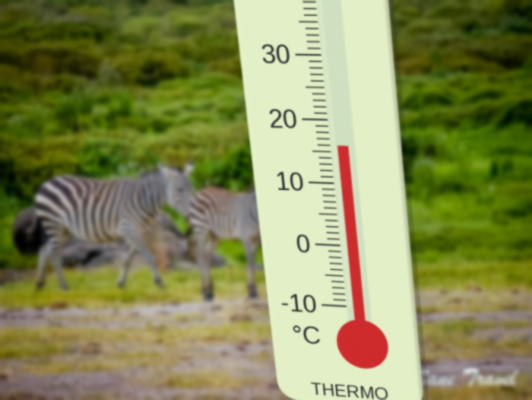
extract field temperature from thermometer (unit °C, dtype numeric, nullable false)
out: 16 °C
